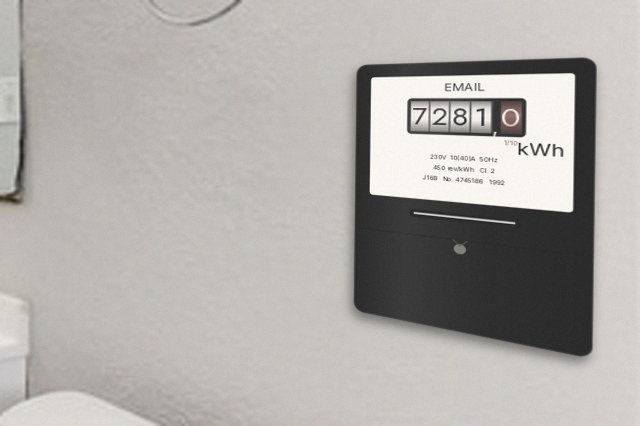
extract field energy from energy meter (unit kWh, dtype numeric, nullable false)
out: 7281.0 kWh
